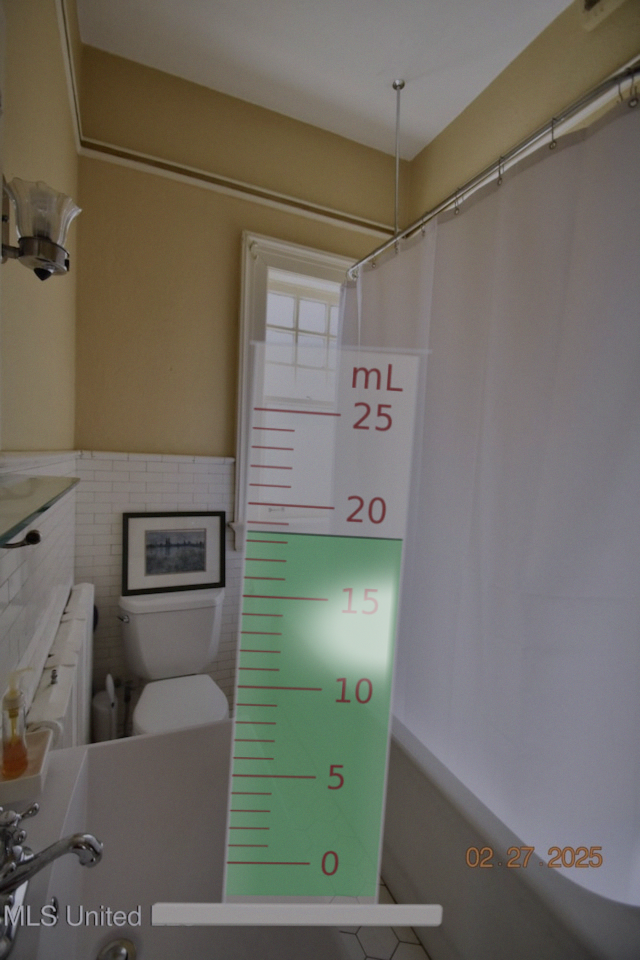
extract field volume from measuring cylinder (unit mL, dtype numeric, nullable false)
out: 18.5 mL
